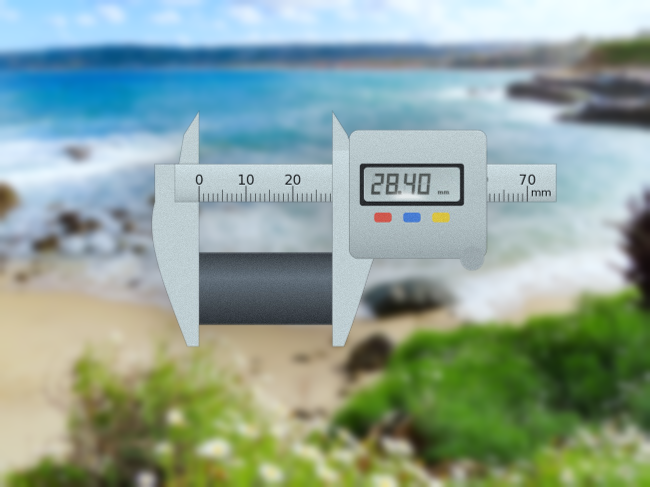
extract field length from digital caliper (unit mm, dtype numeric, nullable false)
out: 28.40 mm
